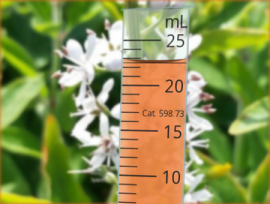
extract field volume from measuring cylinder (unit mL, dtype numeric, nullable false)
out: 22.5 mL
